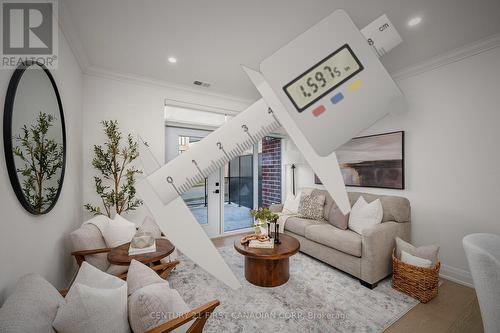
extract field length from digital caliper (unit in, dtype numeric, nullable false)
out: 1.5975 in
